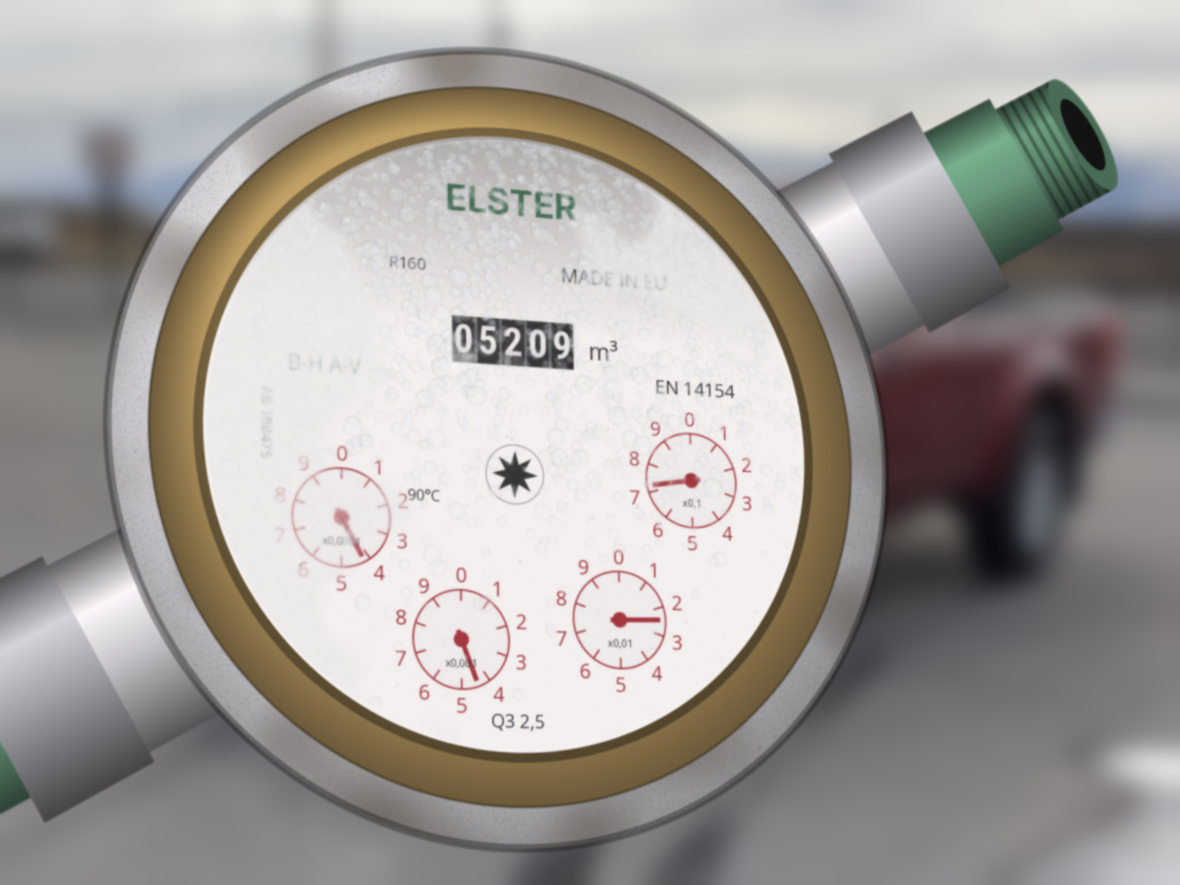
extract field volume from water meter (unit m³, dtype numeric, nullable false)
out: 5209.7244 m³
